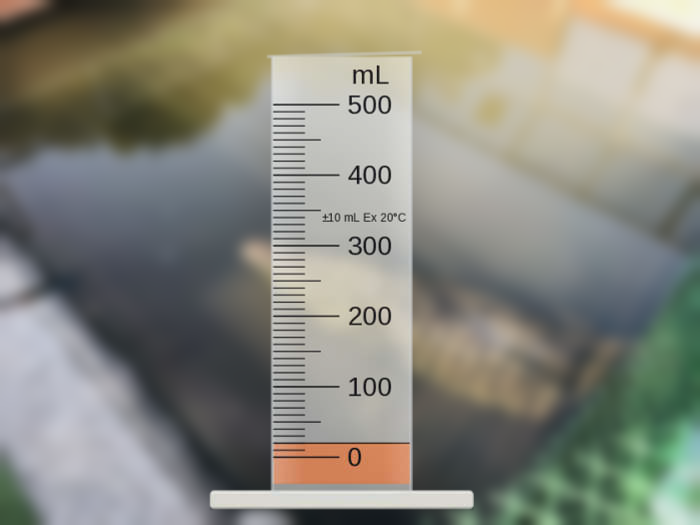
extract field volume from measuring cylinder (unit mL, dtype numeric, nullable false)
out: 20 mL
